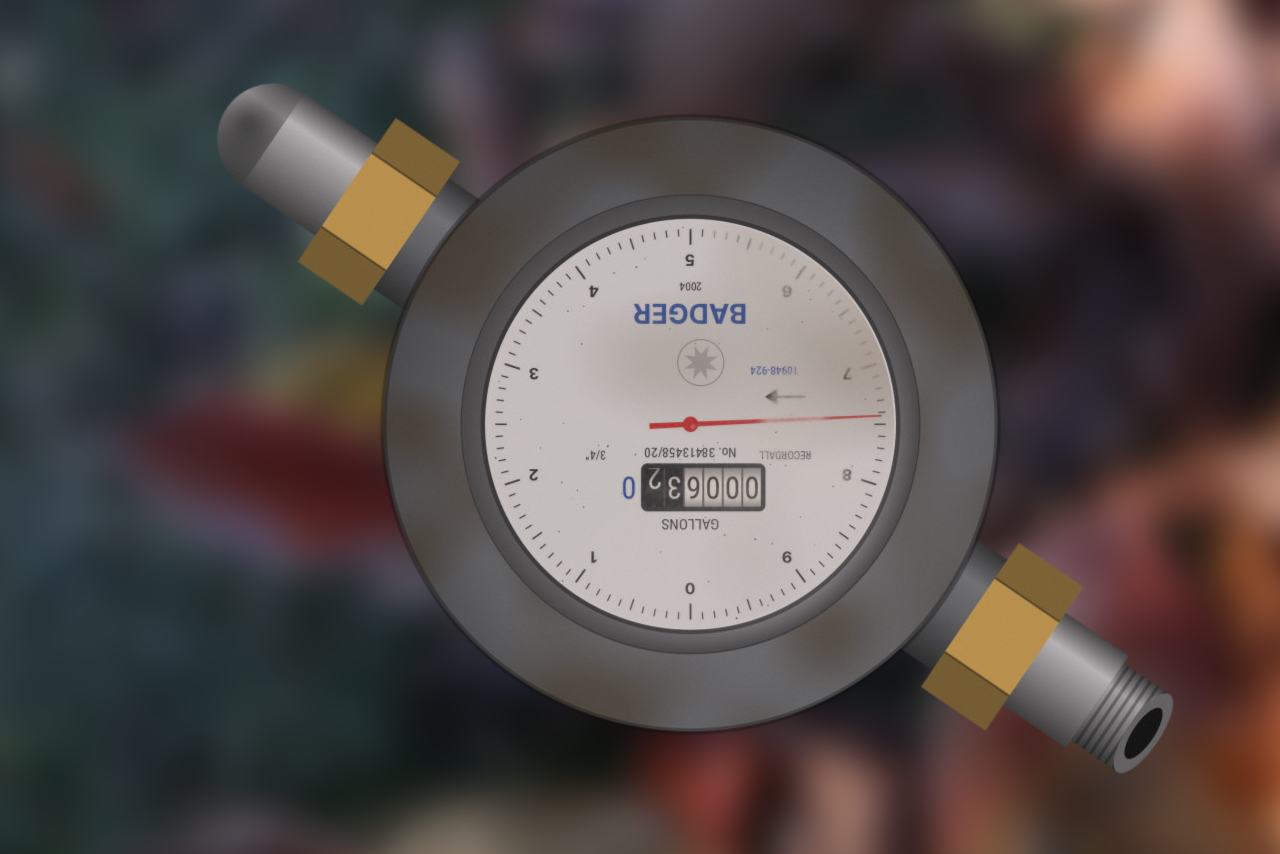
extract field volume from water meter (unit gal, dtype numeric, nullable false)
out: 6317.4 gal
